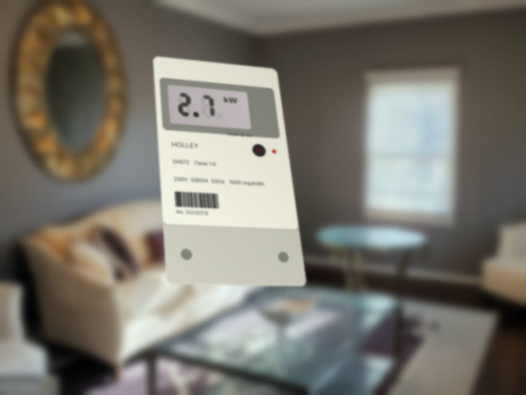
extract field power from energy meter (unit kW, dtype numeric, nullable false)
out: 2.7 kW
